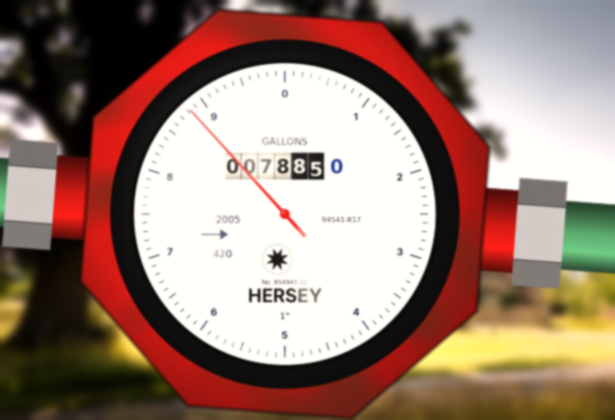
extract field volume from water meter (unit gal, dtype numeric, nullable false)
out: 78848.8 gal
